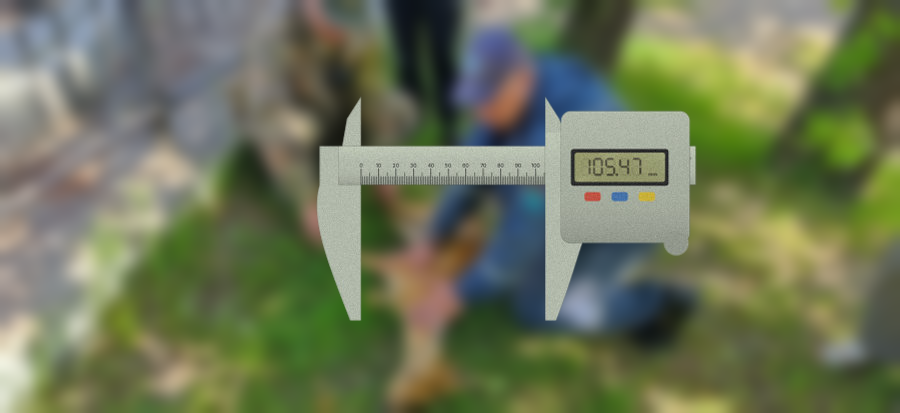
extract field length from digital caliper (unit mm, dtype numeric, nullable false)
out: 105.47 mm
